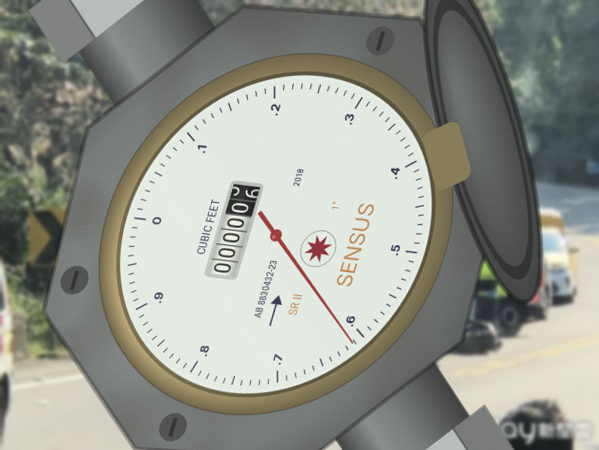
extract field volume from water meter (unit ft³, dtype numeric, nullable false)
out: 5.61 ft³
